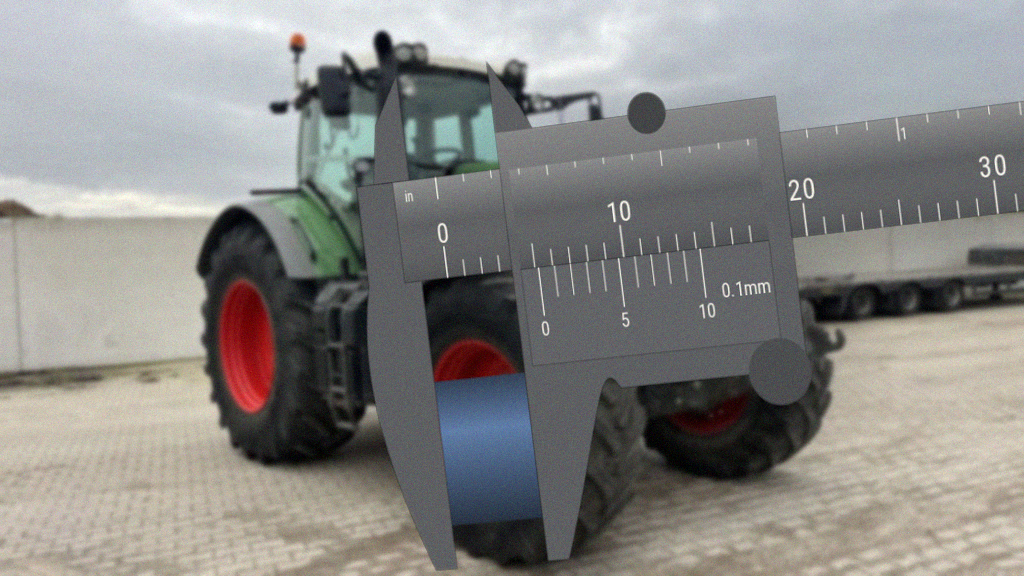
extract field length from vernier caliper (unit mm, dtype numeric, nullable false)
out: 5.2 mm
